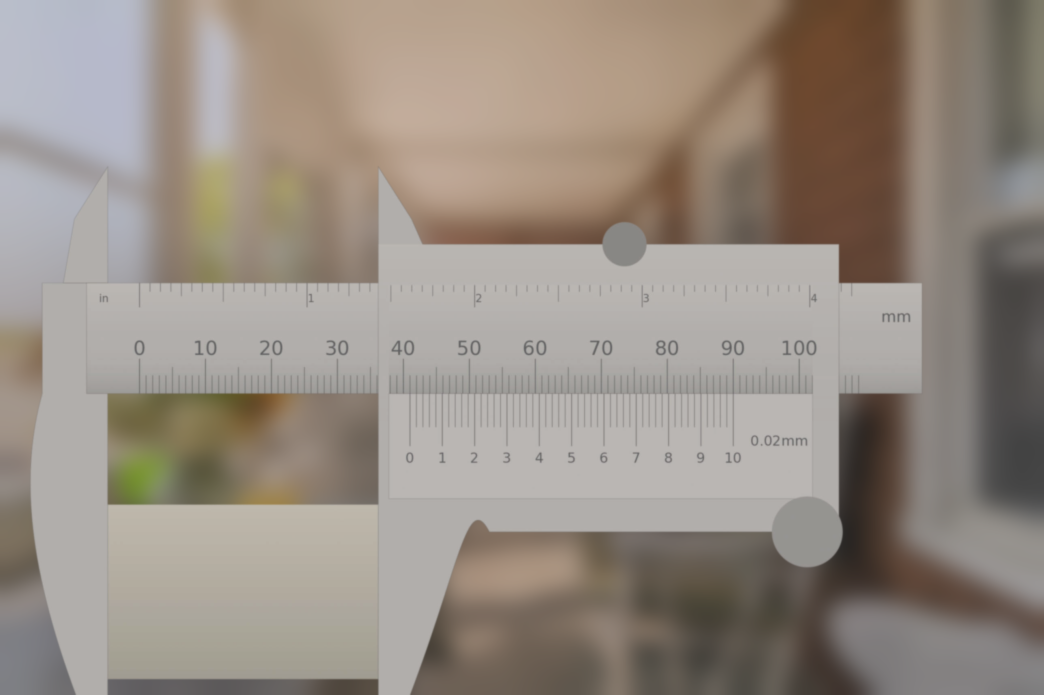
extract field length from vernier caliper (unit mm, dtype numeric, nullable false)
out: 41.0 mm
